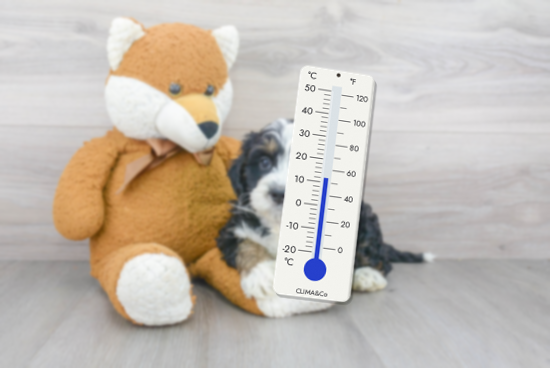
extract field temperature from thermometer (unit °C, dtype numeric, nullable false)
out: 12 °C
